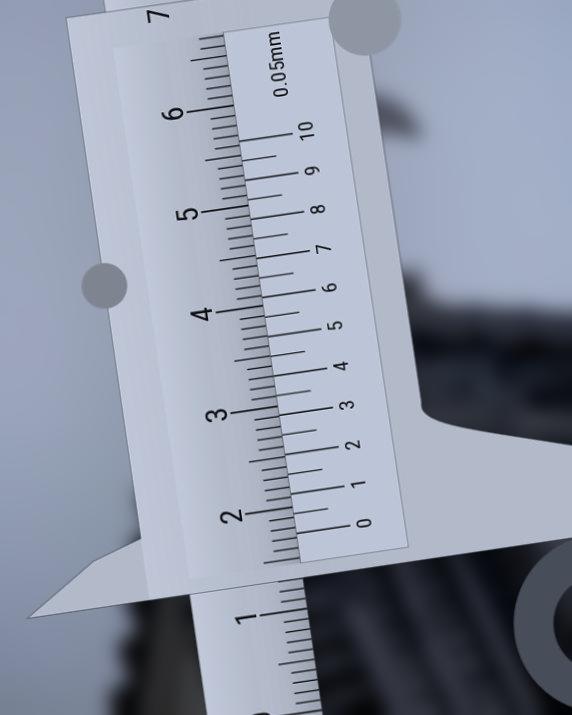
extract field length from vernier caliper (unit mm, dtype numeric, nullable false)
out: 17.4 mm
